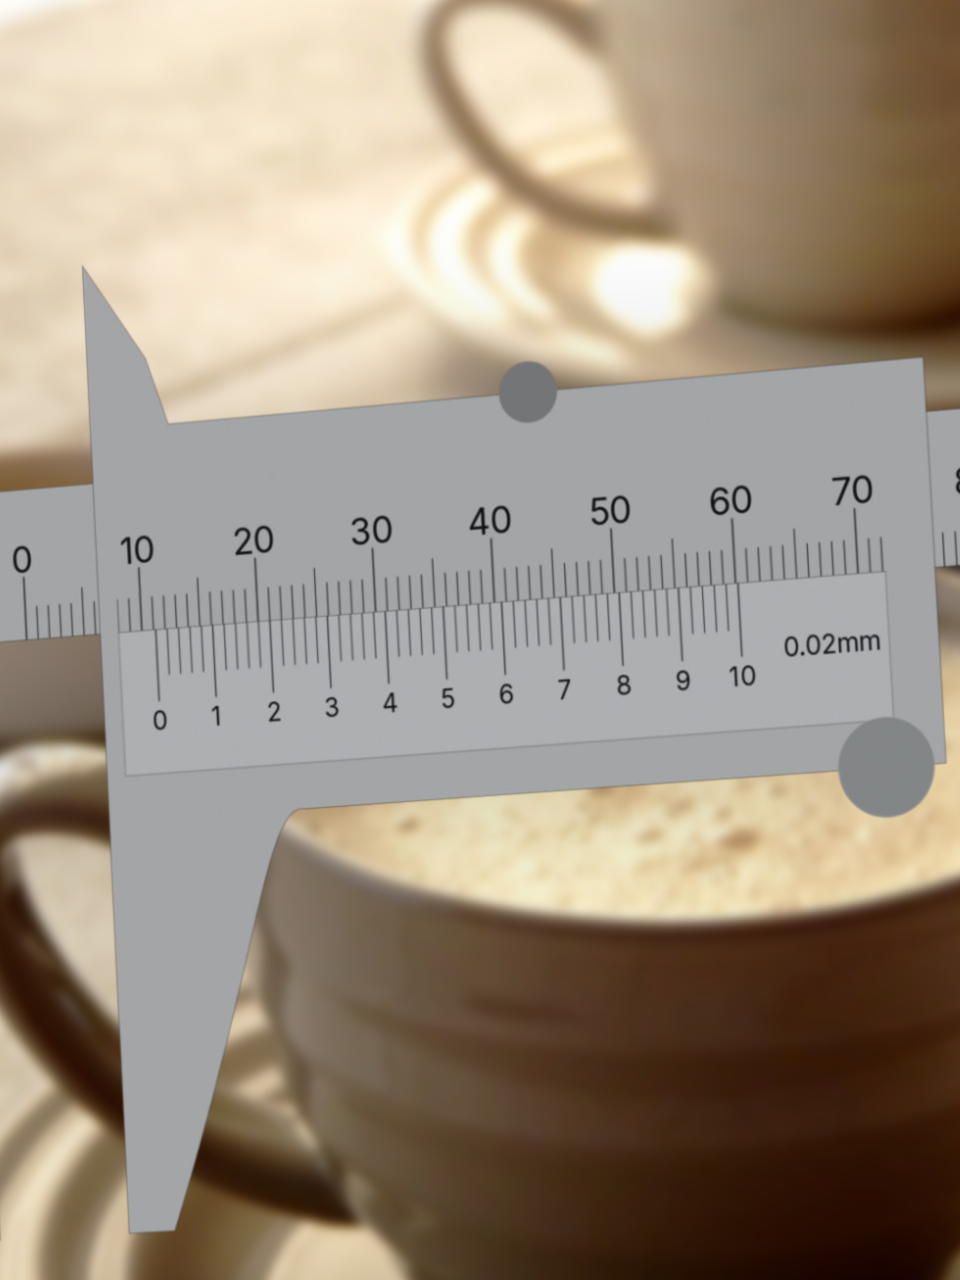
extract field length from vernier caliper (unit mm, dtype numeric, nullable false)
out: 11.2 mm
